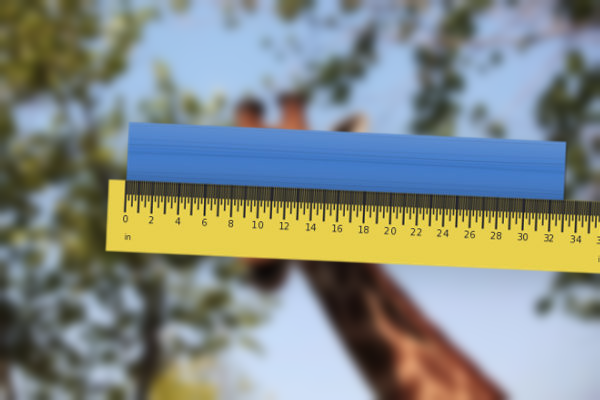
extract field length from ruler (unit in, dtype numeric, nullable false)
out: 33 in
